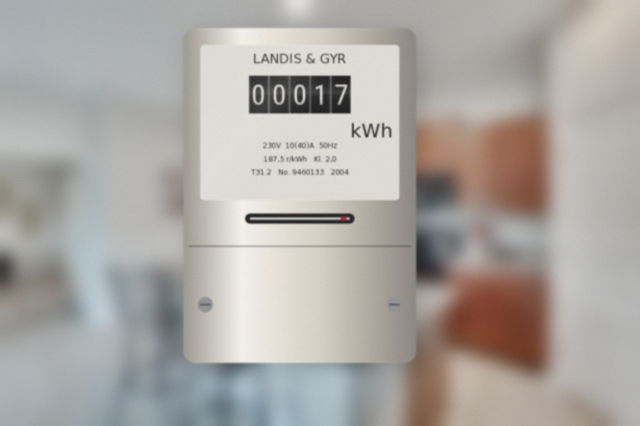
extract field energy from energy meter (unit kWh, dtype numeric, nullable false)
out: 17 kWh
